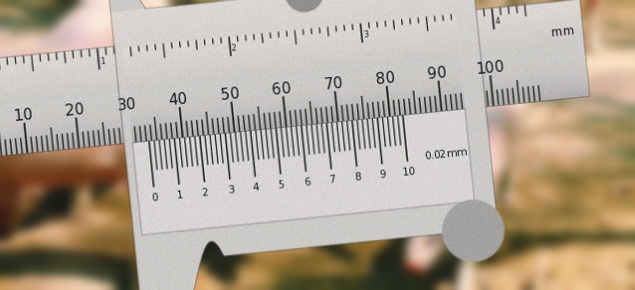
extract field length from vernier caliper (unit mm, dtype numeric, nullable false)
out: 33.5 mm
